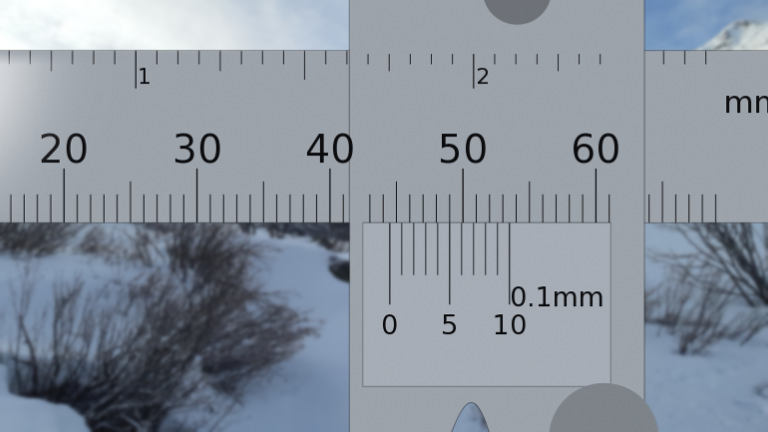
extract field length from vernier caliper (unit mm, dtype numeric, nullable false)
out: 44.5 mm
